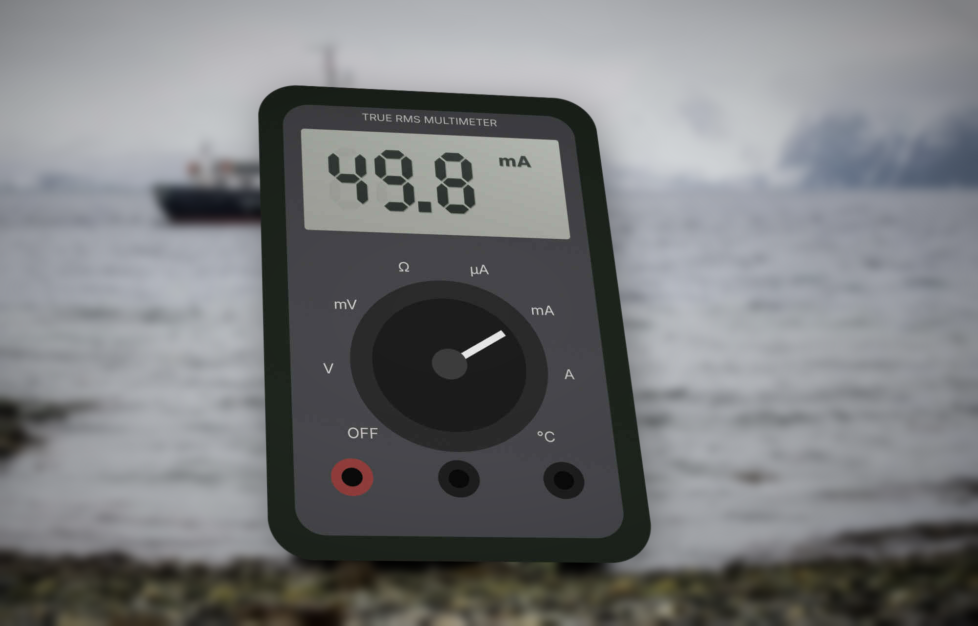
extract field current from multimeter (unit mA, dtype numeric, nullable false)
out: 49.8 mA
